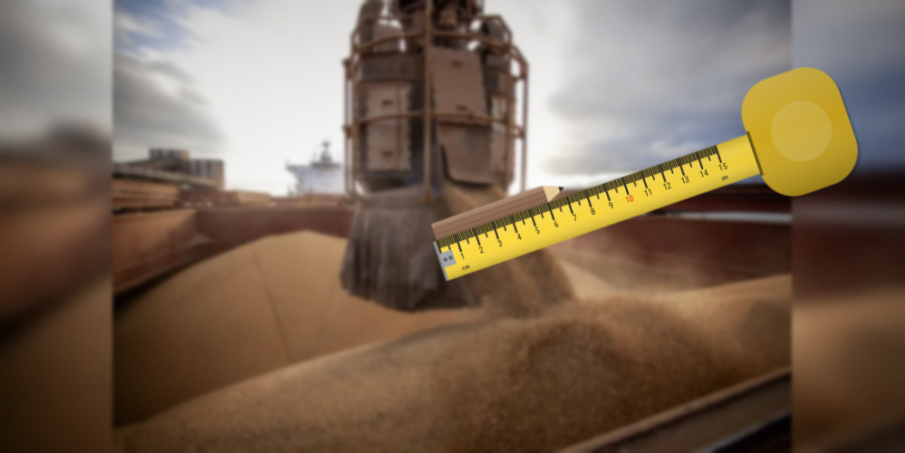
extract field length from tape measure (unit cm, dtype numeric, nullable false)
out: 7 cm
